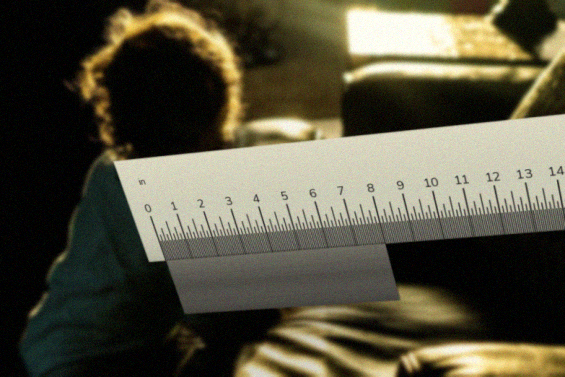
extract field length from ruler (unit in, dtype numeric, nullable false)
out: 8 in
